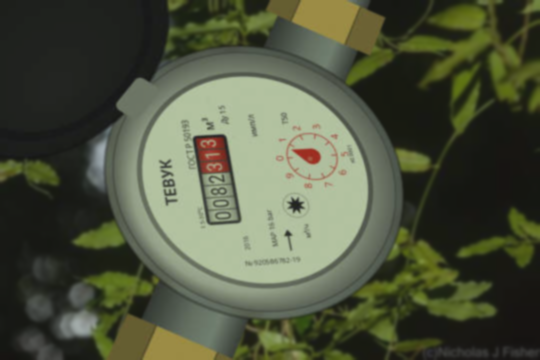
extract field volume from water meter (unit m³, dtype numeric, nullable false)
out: 82.3130 m³
